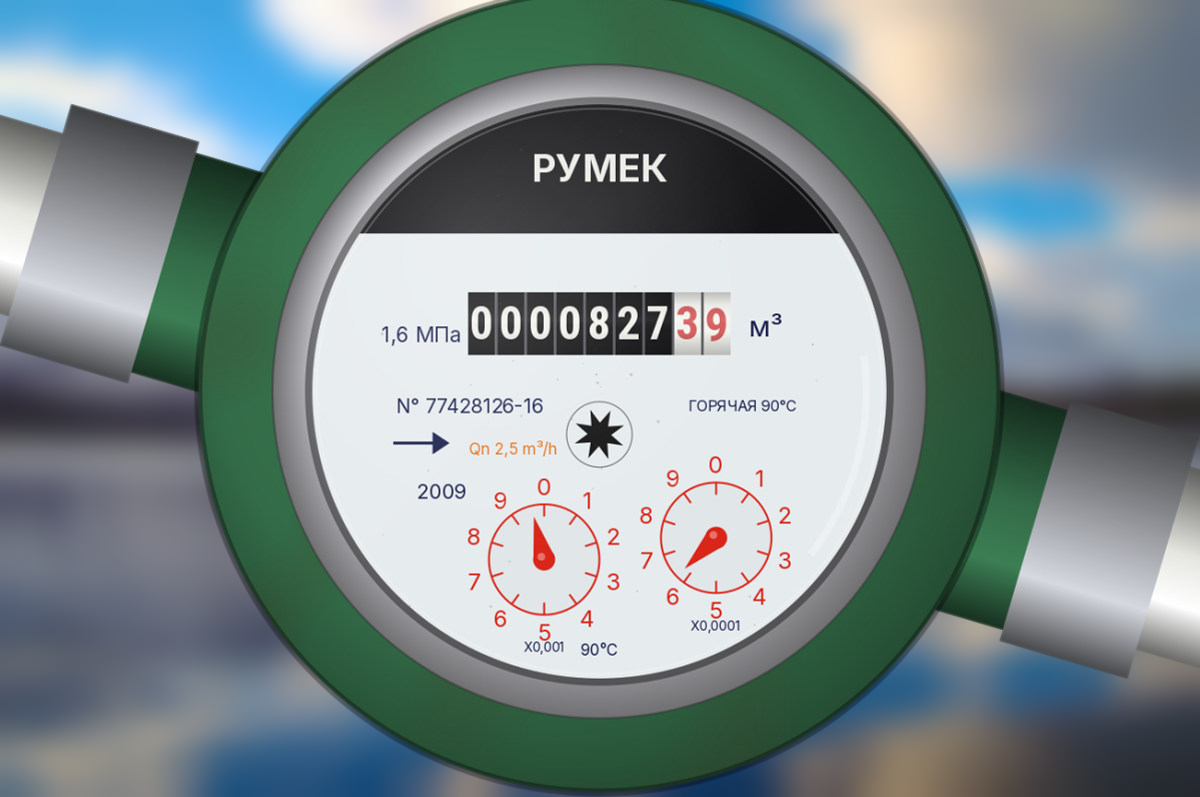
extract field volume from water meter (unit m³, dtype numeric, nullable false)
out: 827.3896 m³
